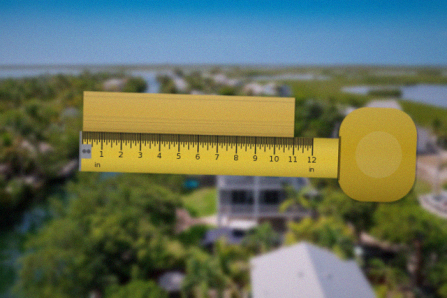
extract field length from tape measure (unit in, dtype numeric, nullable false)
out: 11 in
